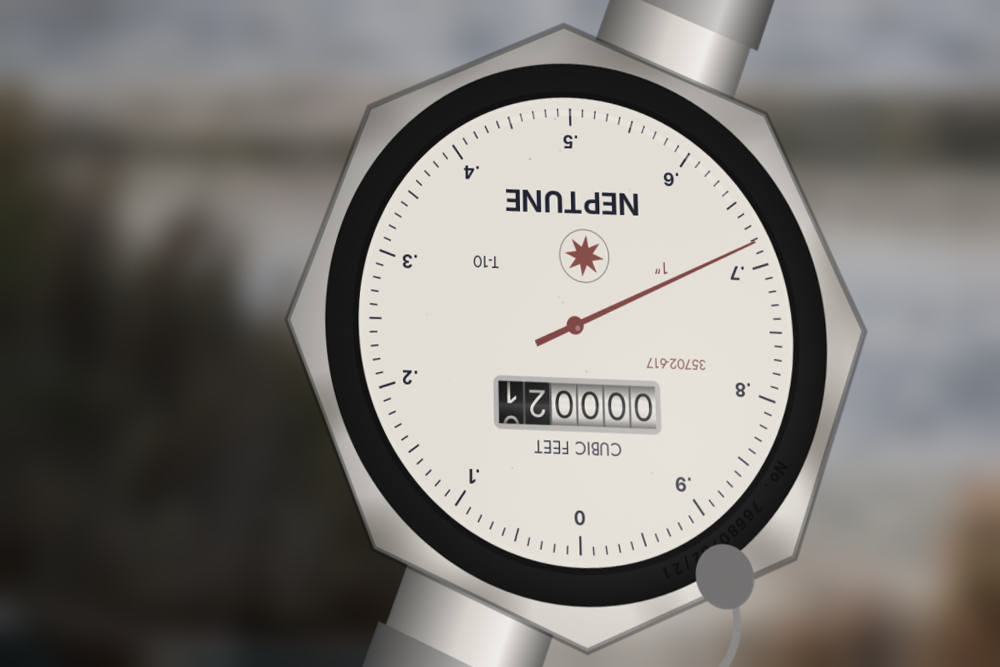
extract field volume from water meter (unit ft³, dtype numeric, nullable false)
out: 20.68 ft³
